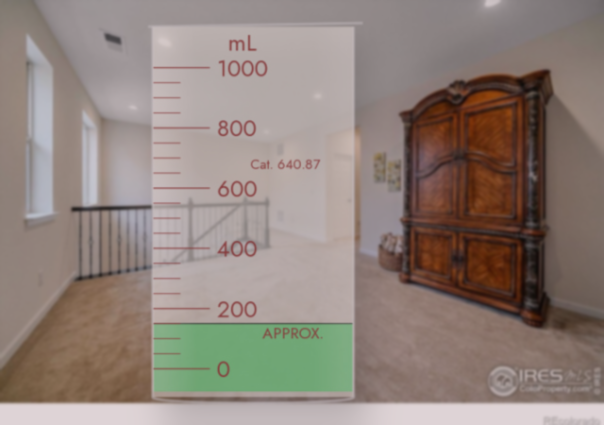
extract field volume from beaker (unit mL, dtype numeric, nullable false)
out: 150 mL
